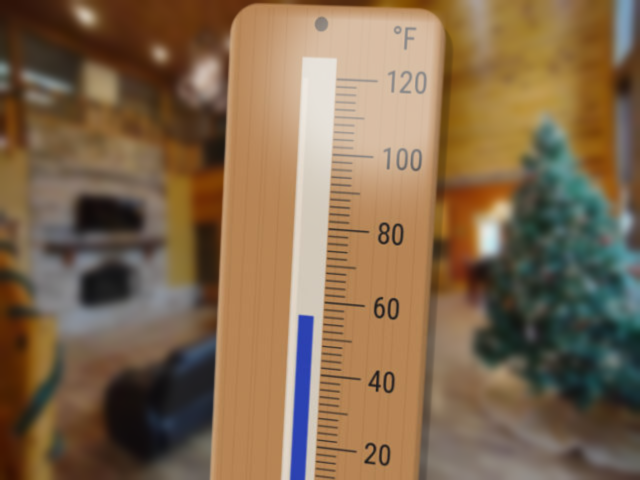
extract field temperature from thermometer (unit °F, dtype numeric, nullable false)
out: 56 °F
